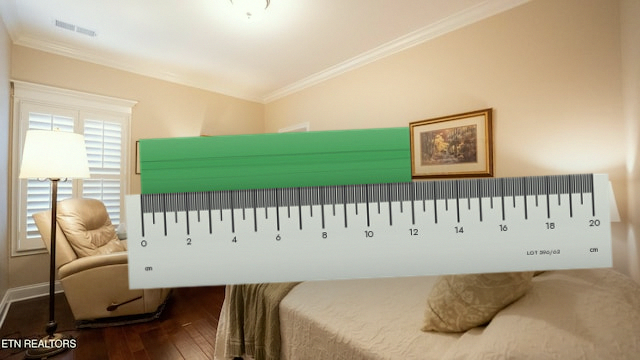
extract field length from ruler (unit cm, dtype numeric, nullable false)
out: 12 cm
